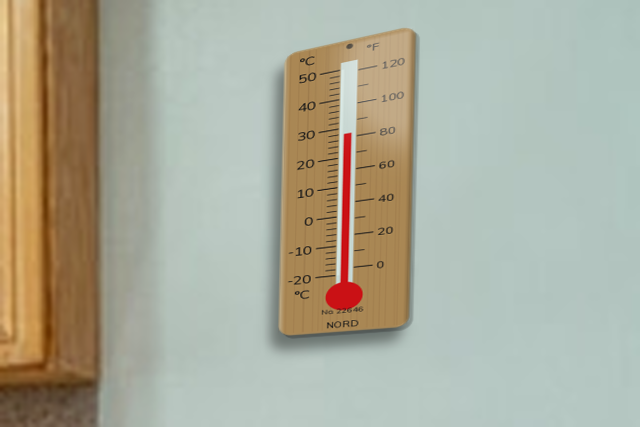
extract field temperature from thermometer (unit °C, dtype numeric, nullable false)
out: 28 °C
